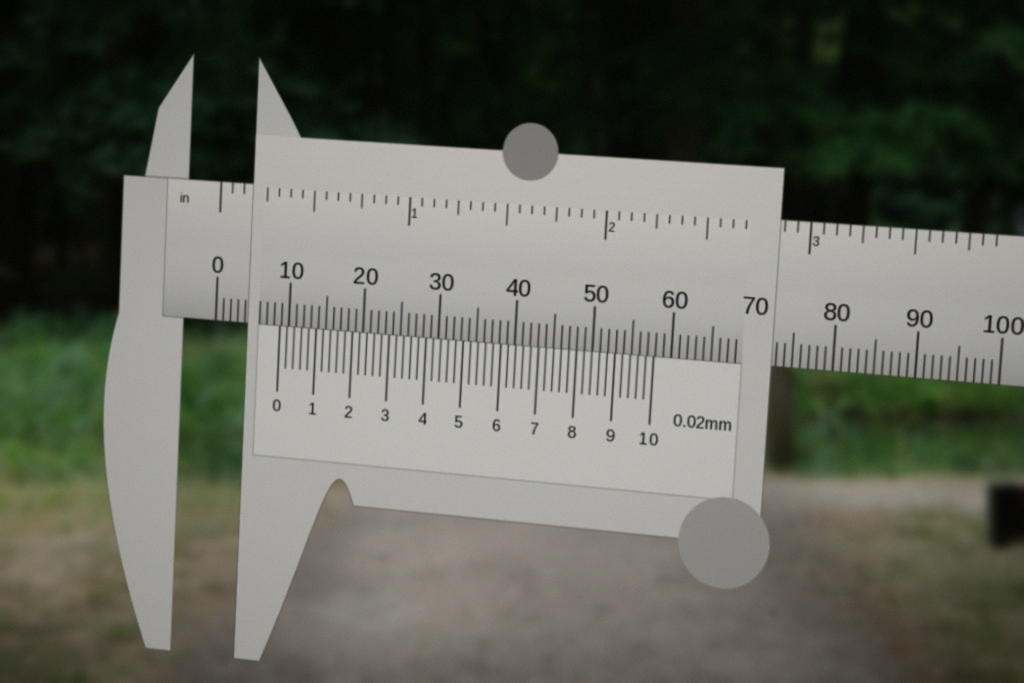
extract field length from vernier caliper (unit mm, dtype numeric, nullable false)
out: 8.8 mm
